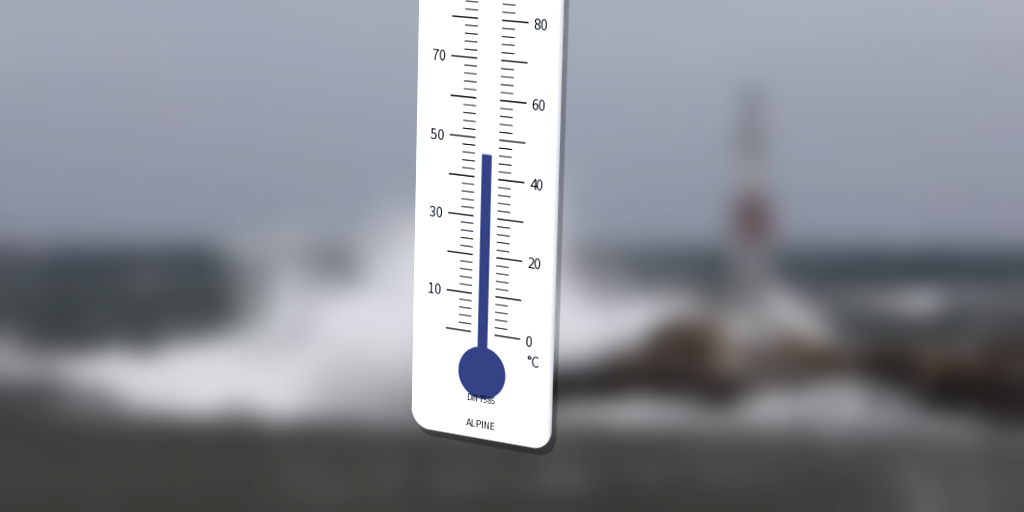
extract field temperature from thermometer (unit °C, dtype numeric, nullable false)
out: 46 °C
